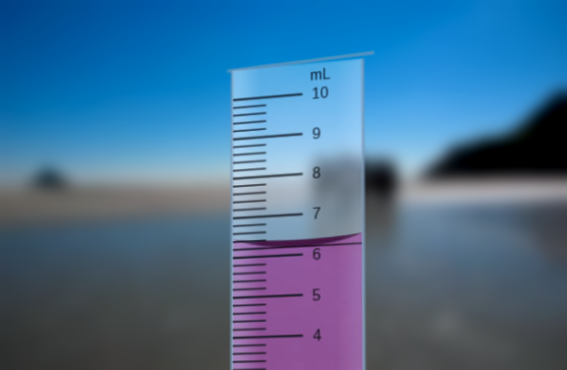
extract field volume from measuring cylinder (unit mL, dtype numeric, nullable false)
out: 6.2 mL
